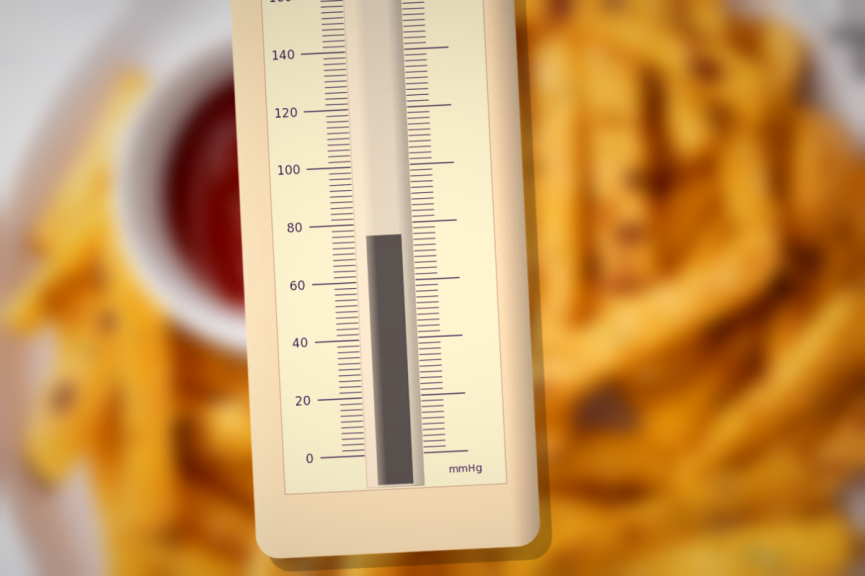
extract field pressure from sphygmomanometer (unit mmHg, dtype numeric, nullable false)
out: 76 mmHg
